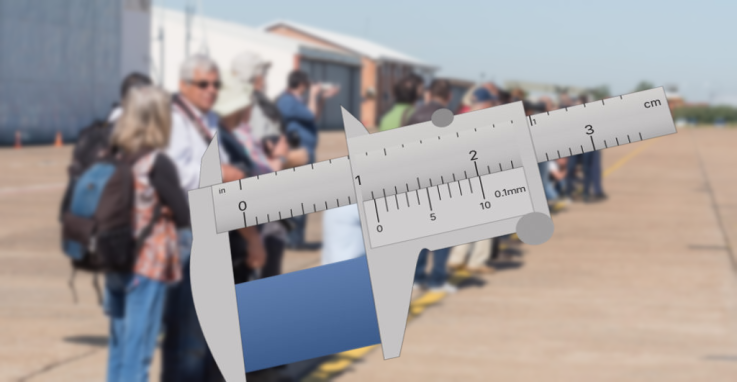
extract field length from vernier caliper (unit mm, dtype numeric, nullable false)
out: 11.1 mm
